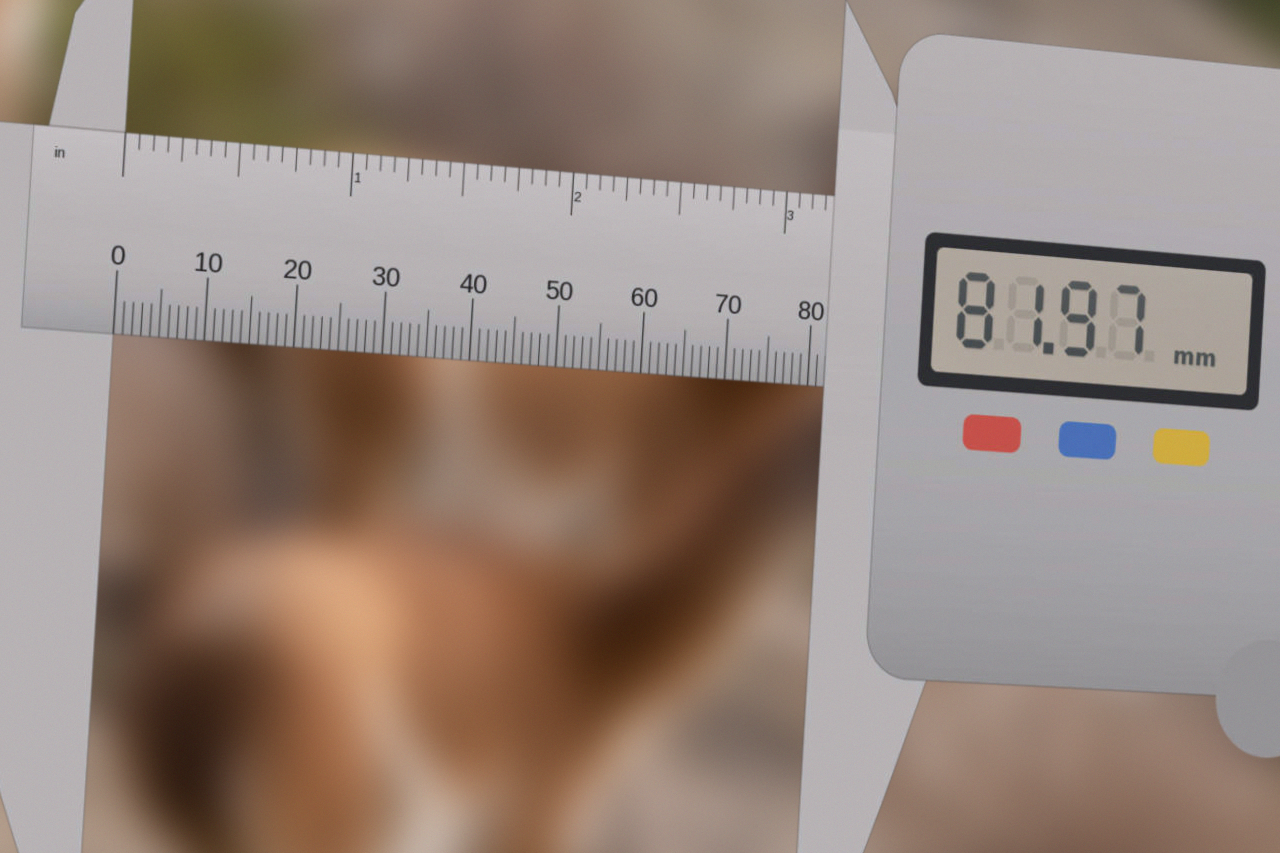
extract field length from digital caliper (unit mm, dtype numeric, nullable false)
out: 81.97 mm
